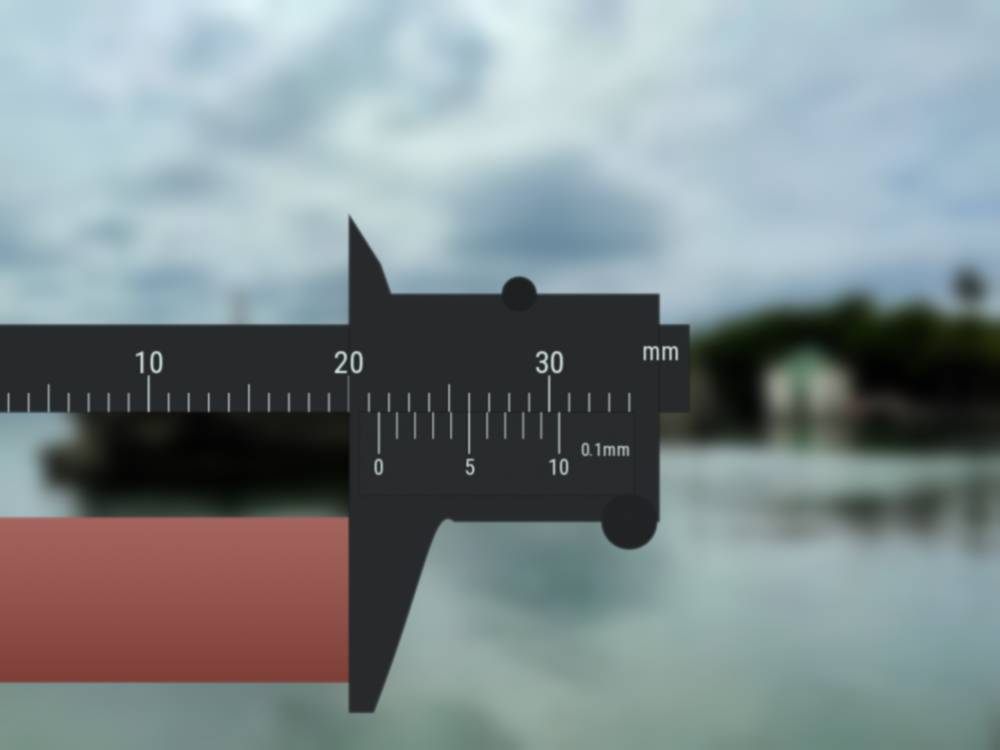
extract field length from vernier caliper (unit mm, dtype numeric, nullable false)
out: 21.5 mm
